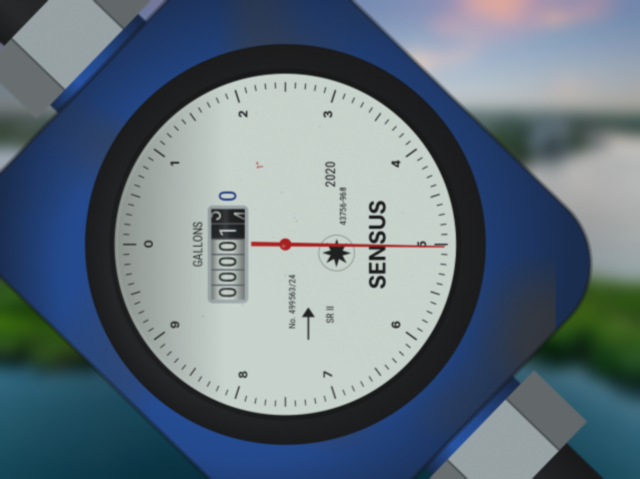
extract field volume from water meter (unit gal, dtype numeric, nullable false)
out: 135.0 gal
